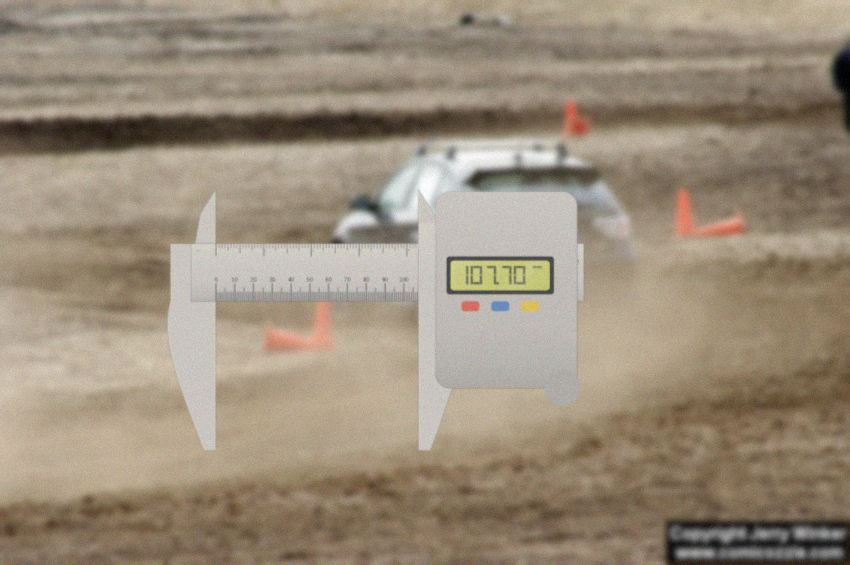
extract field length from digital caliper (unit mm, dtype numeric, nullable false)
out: 107.70 mm
